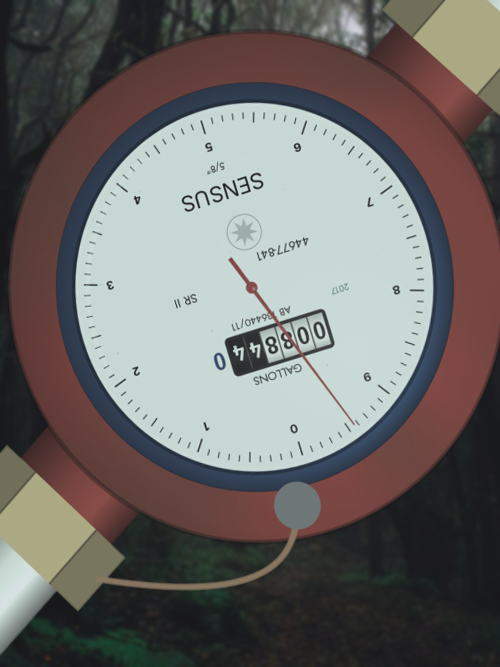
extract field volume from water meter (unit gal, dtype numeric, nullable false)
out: 88439.4 gal
